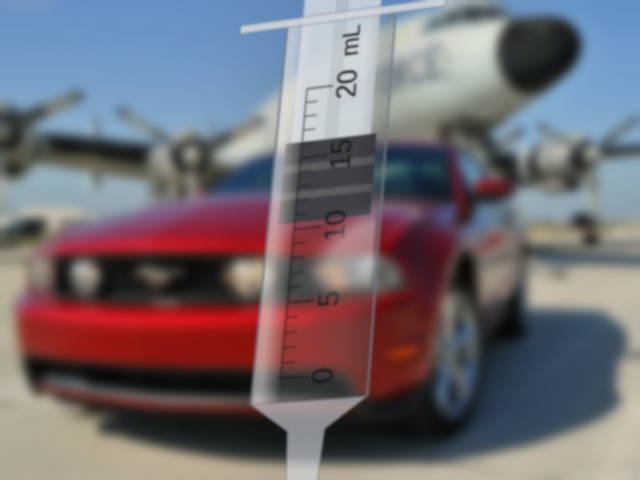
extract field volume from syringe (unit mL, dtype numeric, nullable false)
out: 10.5 mL
